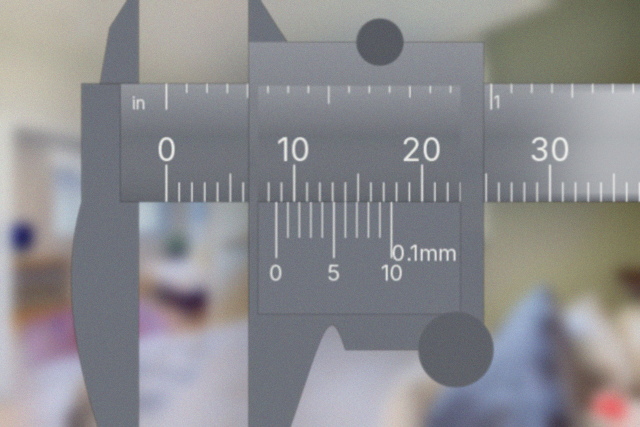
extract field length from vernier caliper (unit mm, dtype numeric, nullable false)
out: 8.6 mm
